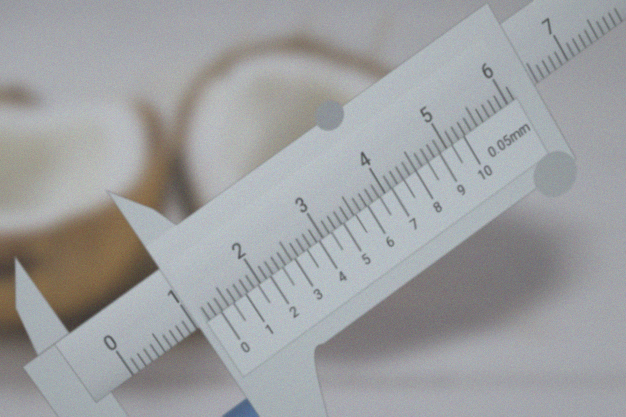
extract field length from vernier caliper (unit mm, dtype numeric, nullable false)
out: 13.8 mm
